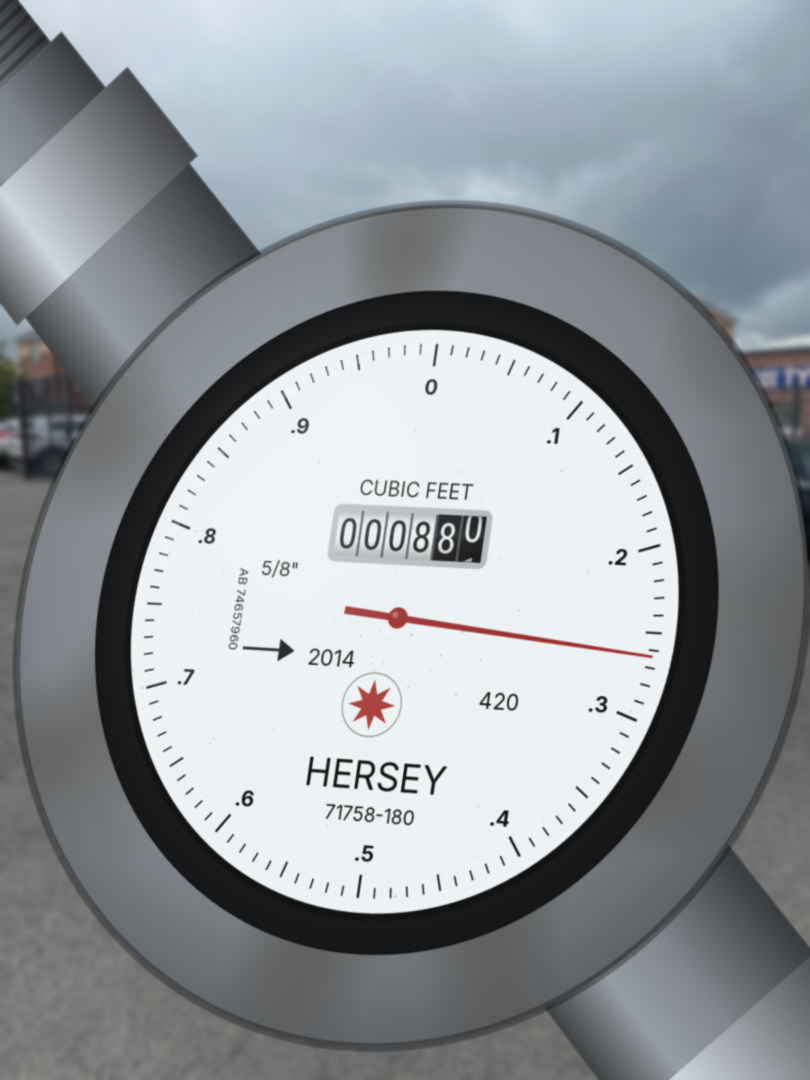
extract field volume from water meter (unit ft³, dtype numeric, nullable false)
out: 880.26 ft³
